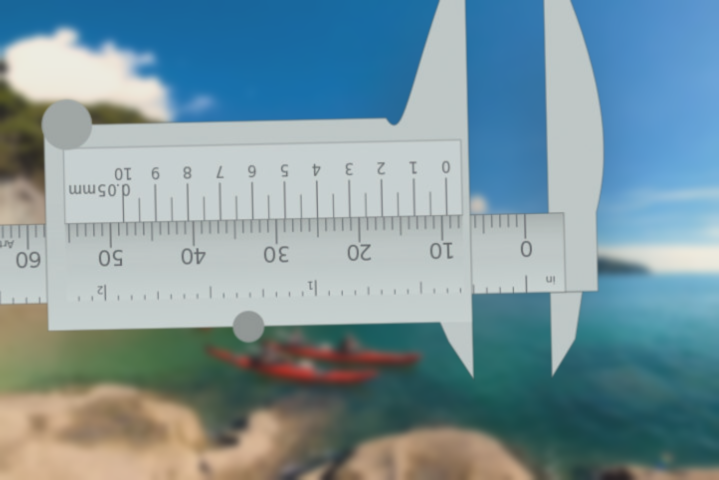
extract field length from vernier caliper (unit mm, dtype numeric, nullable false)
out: 9.4 mm
